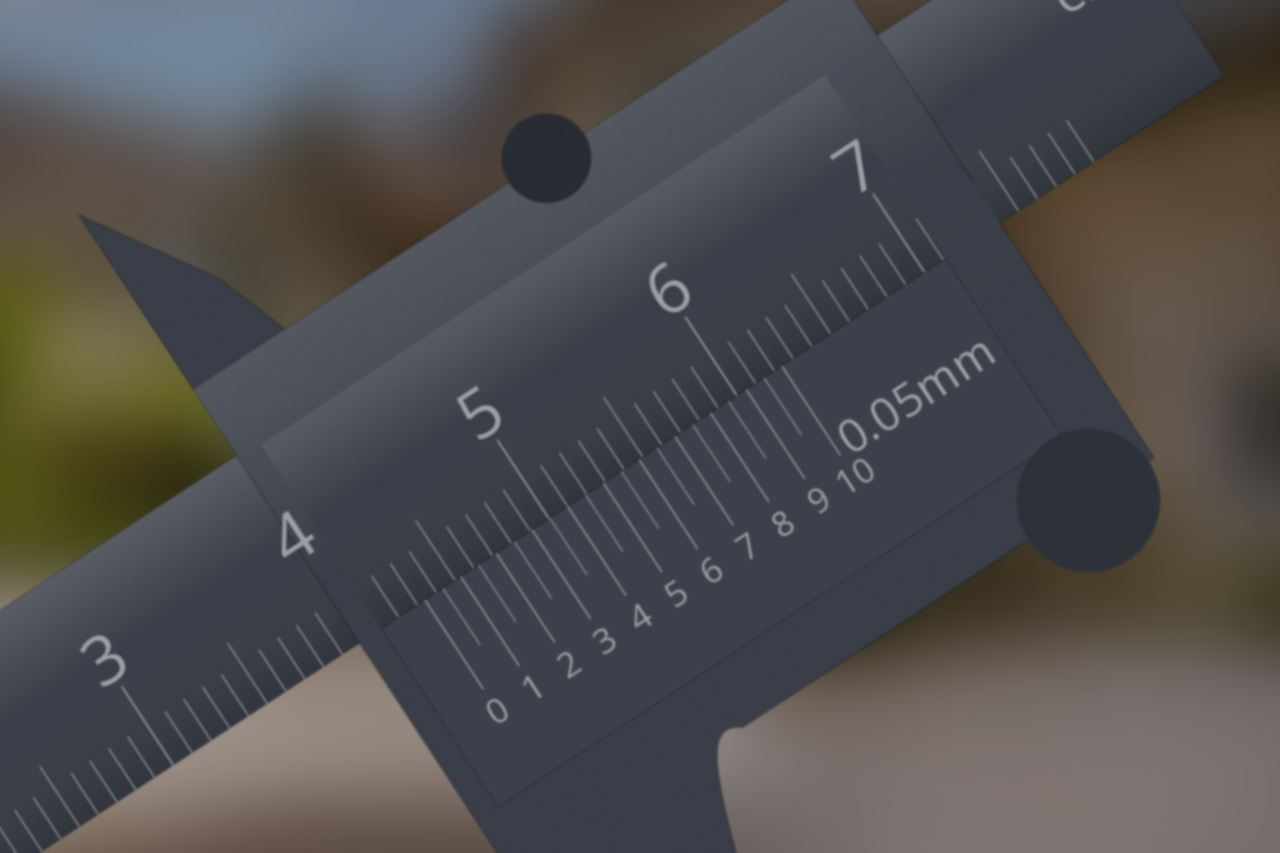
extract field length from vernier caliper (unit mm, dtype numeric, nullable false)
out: 43.4 mm
